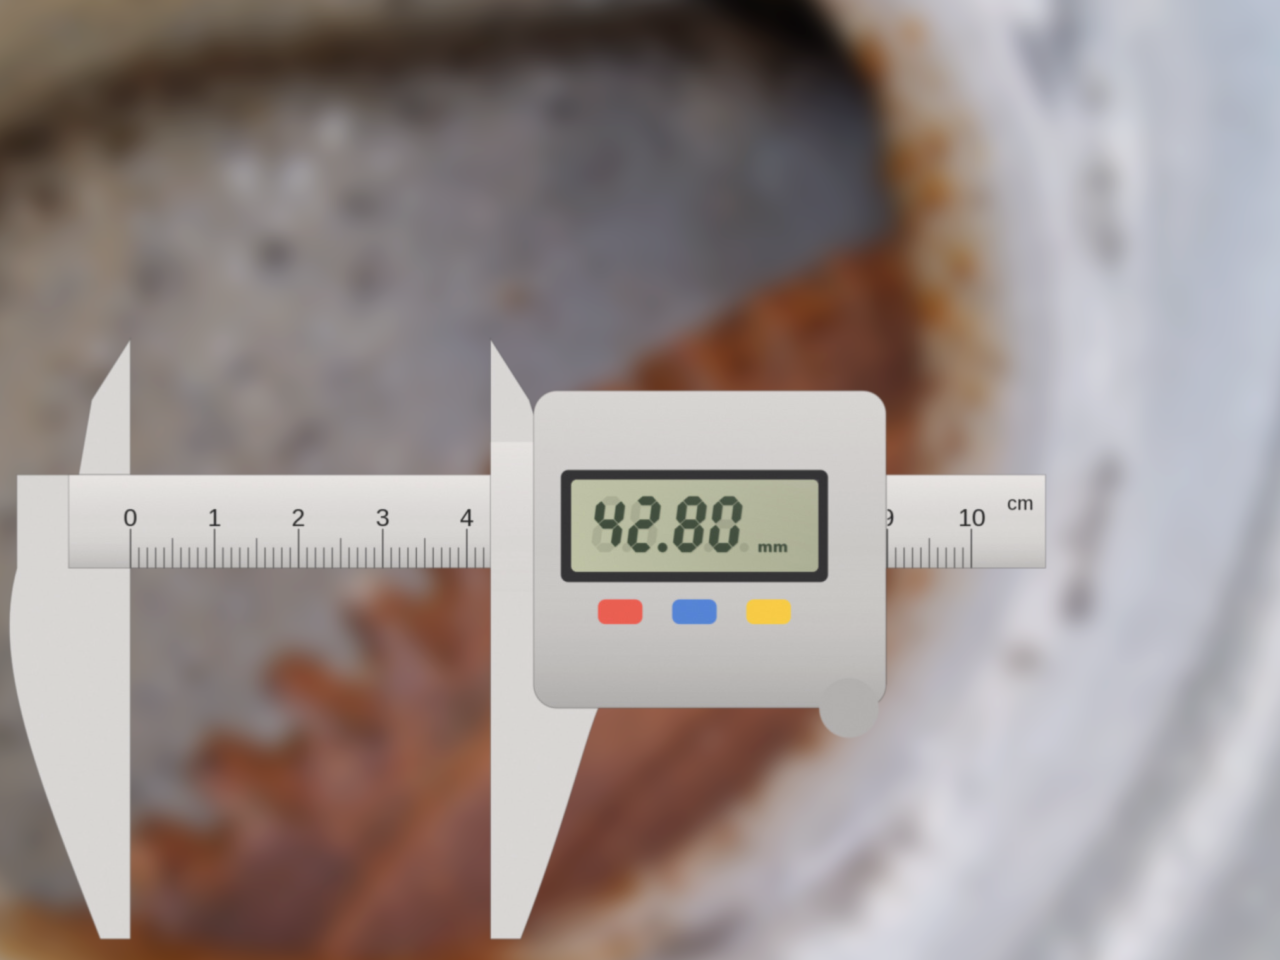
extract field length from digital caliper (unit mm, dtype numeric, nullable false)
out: 42.80 mm
